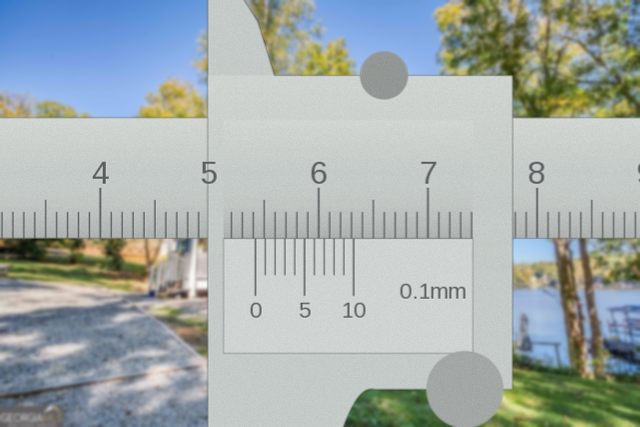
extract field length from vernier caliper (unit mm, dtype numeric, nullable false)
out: 54.2 mm
